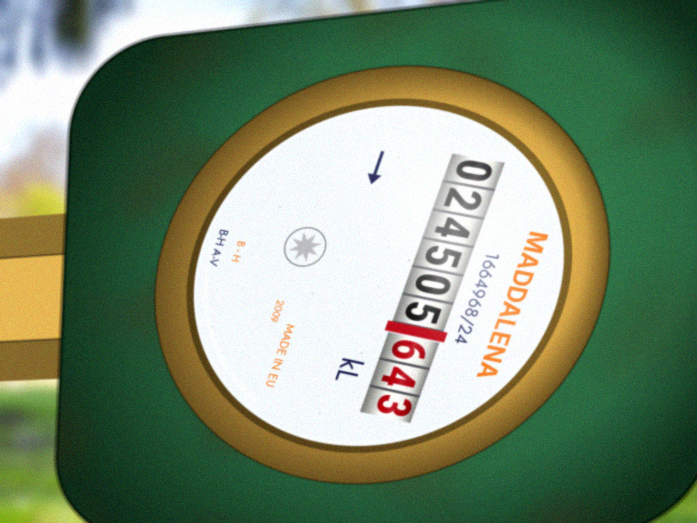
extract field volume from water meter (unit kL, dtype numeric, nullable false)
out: 24505.643 kL
